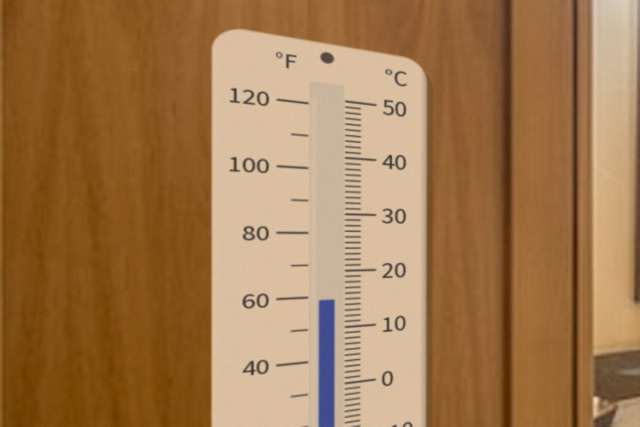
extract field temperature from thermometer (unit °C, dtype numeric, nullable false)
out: 15 °C
